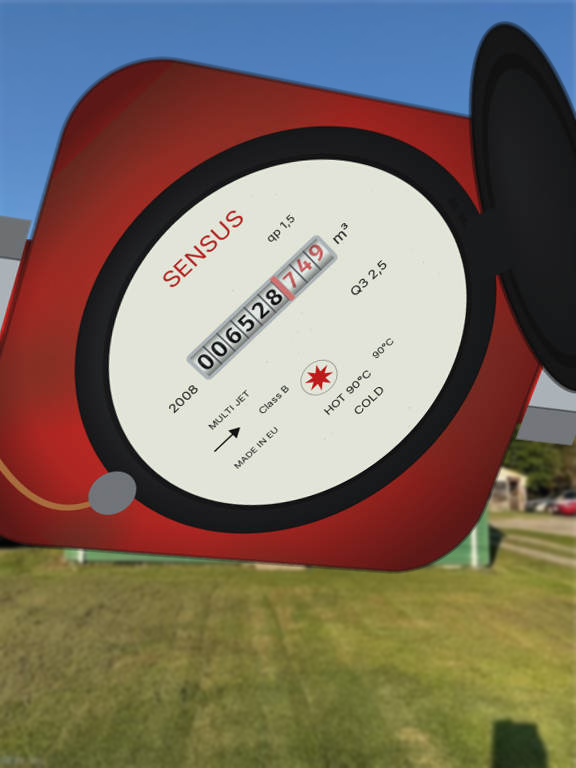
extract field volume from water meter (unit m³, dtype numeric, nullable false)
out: 6528.749 m³
